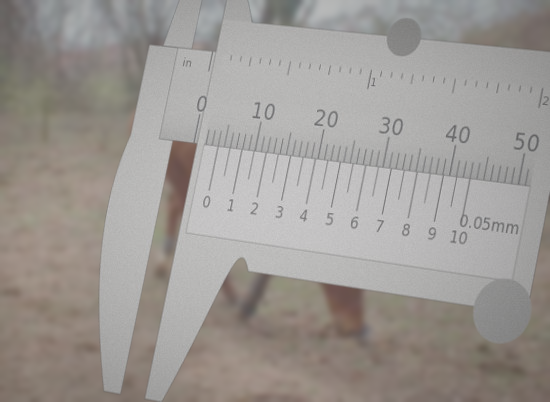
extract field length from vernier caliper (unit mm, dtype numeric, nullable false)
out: 4.0 mm
